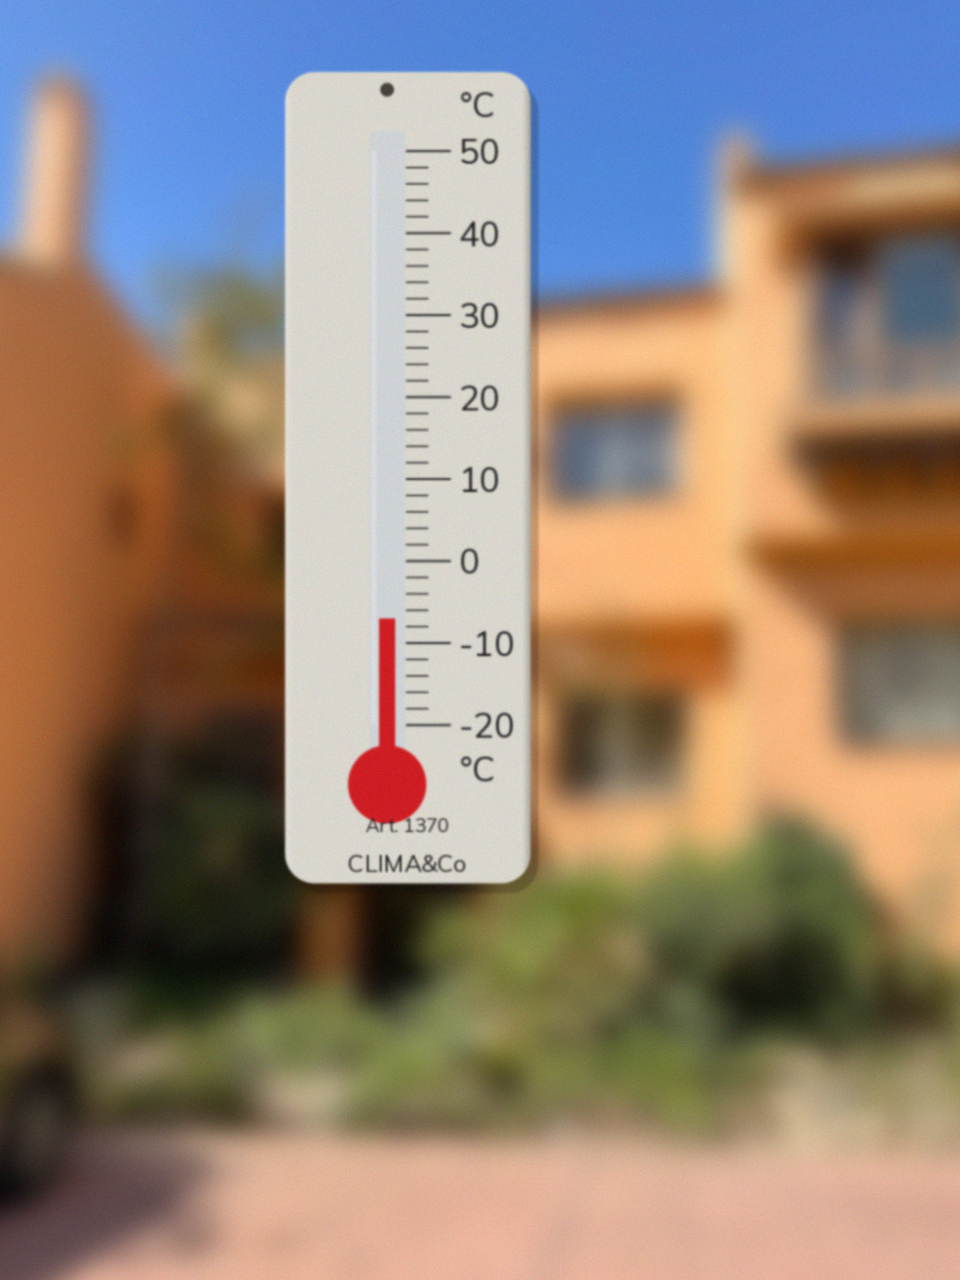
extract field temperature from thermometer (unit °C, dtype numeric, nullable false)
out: -7 °C
